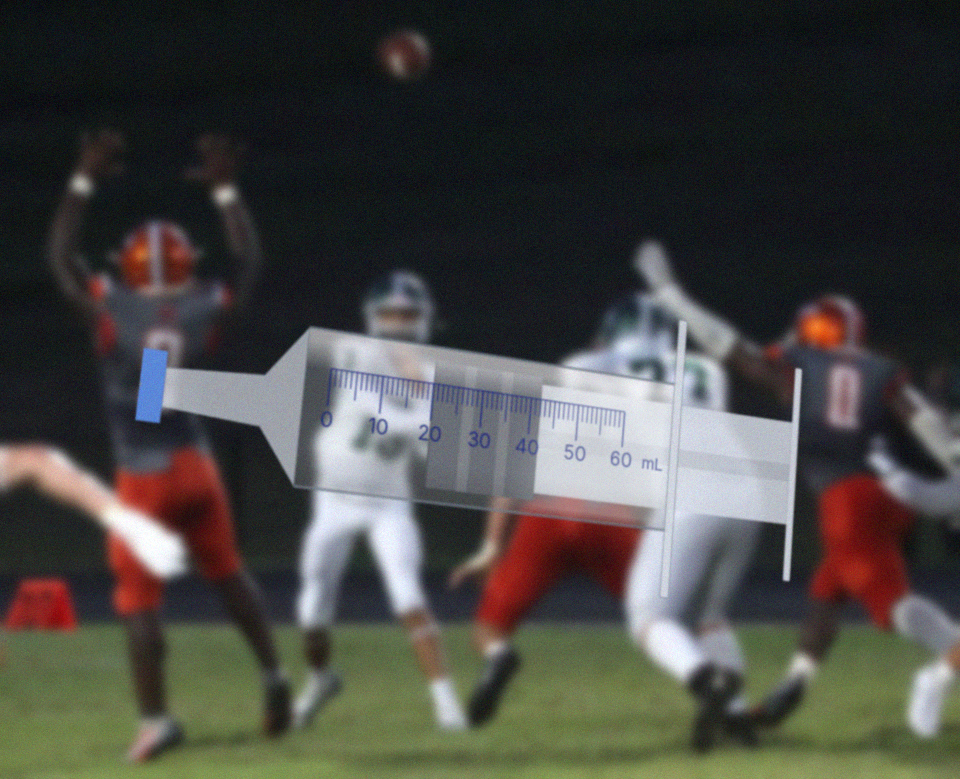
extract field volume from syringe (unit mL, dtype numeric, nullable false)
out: 20 mL
